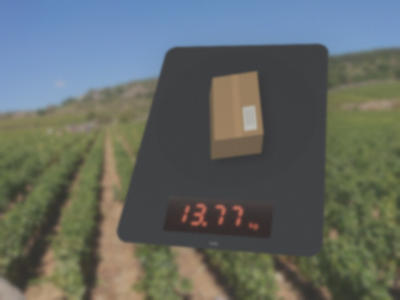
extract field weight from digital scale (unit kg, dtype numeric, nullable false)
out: 13.77 kg
